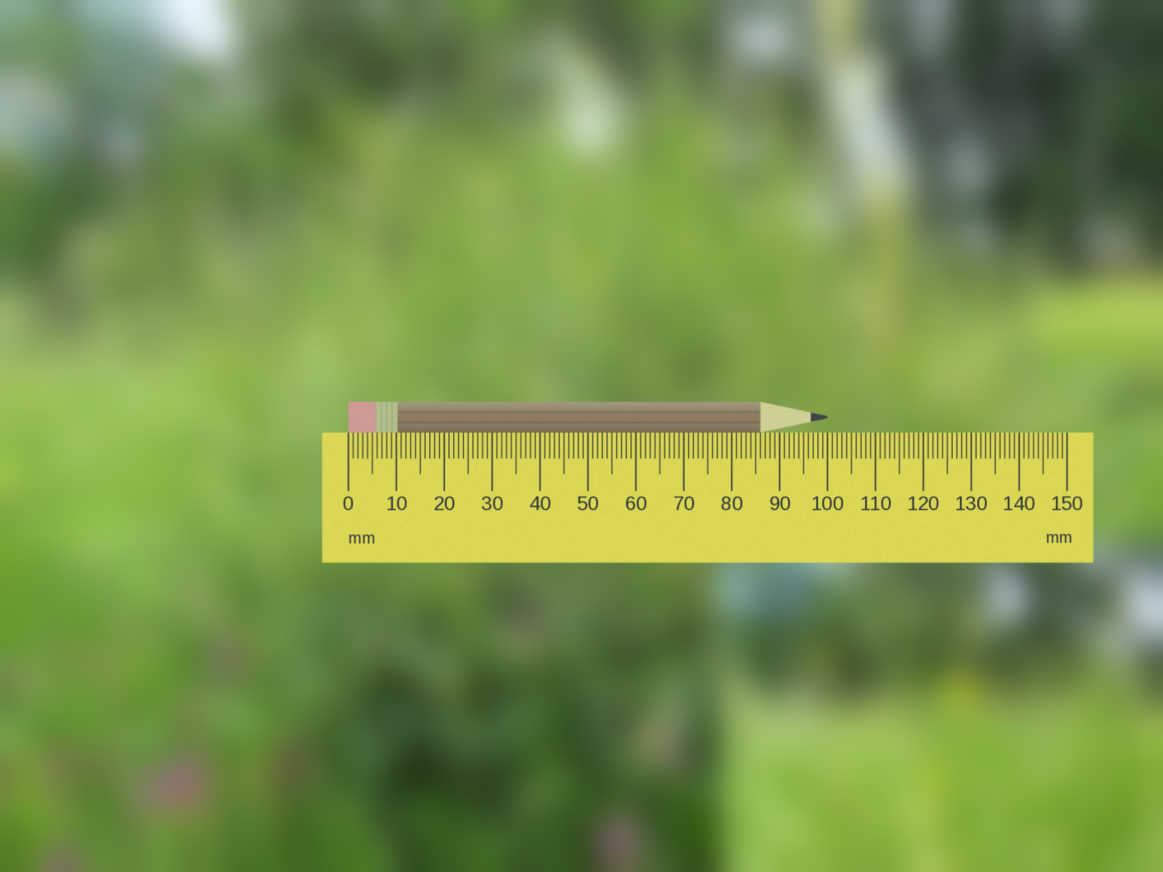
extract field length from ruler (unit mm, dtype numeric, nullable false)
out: 100 mm
